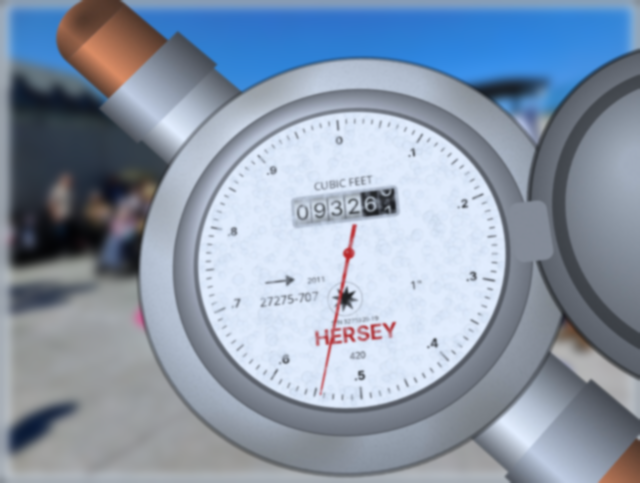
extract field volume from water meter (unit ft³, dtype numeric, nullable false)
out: 93260.54 ft³
